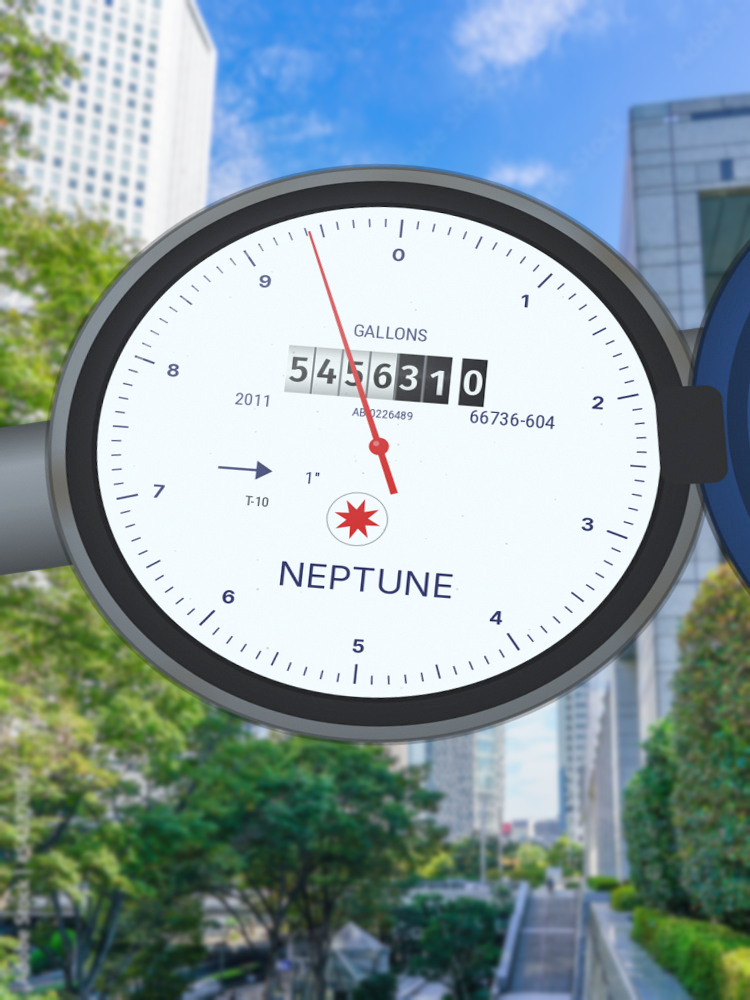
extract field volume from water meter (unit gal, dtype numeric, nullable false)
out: 5456309.4 gal
